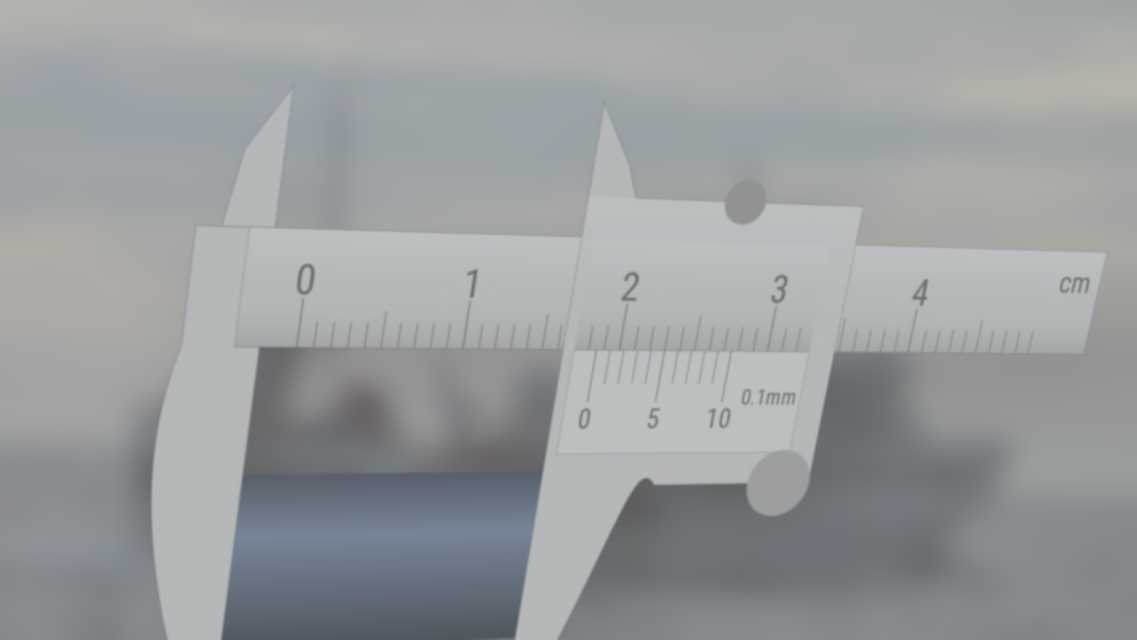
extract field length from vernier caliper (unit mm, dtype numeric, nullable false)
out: 18.5 mm
